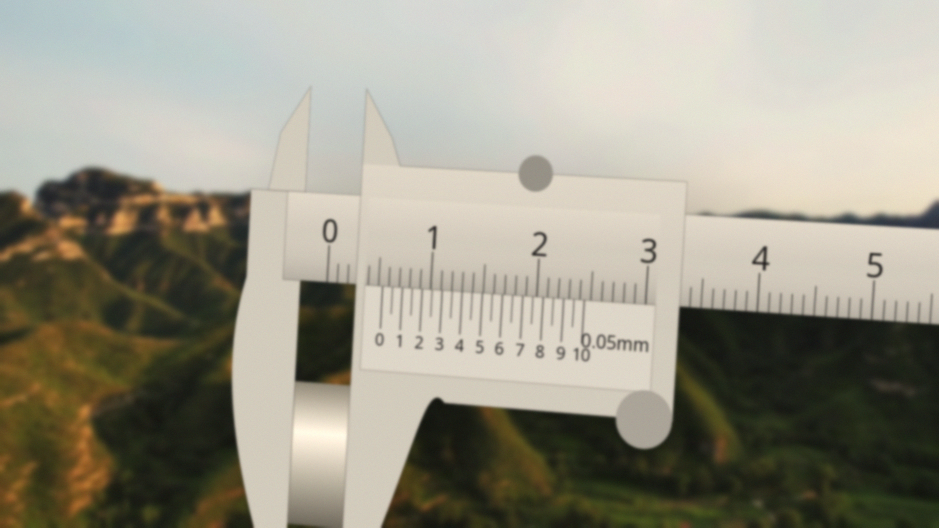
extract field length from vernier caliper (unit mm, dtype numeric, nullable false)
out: 5.4 mm
